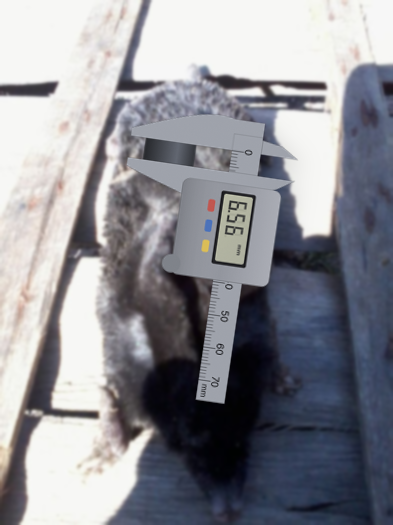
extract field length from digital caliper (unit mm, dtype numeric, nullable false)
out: 6.56 mm
